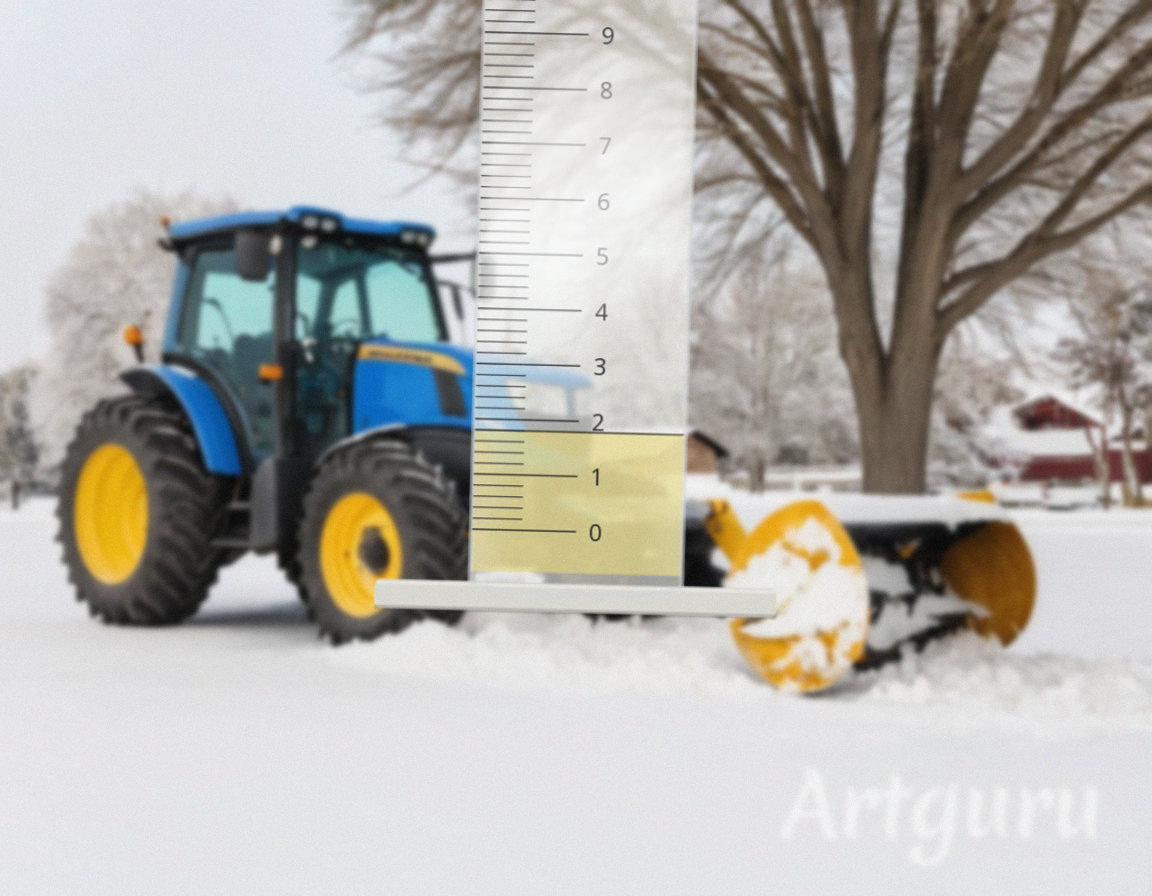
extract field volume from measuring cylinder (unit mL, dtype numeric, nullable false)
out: 1.8 mL
